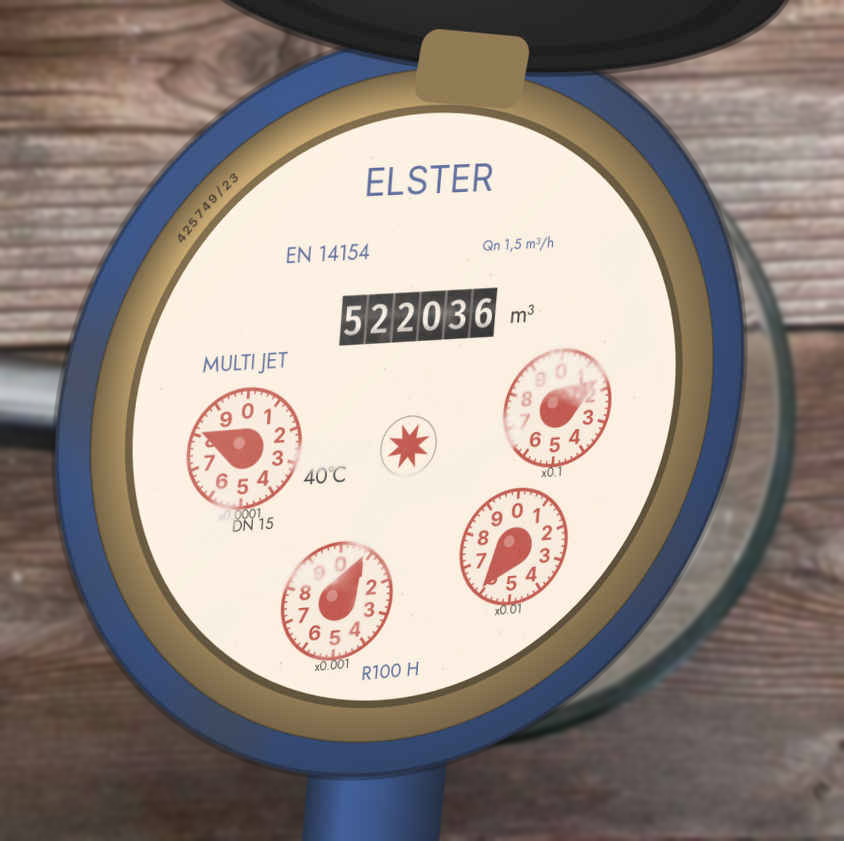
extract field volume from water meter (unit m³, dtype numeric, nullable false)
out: 522036.1608 m³
